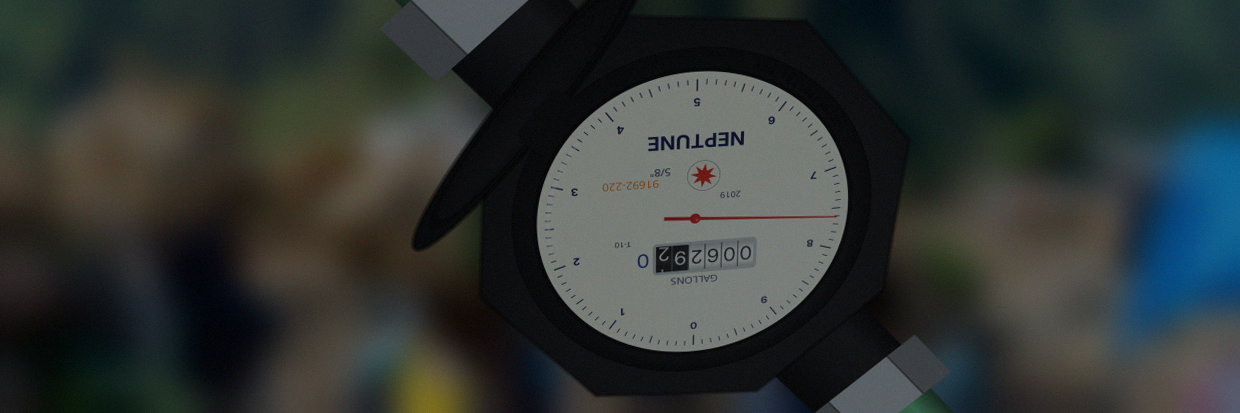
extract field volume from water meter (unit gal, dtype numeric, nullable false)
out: 62917.6 gal
